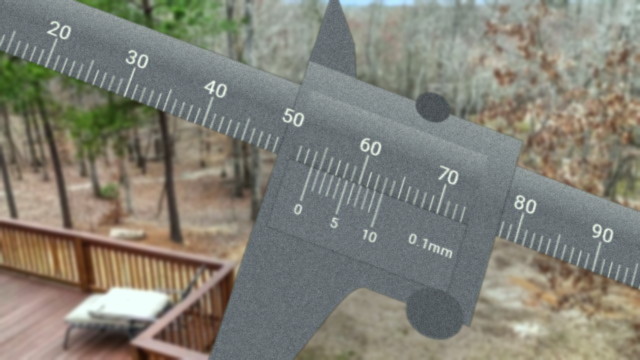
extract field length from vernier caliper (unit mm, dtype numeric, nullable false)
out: 54.0 mm
